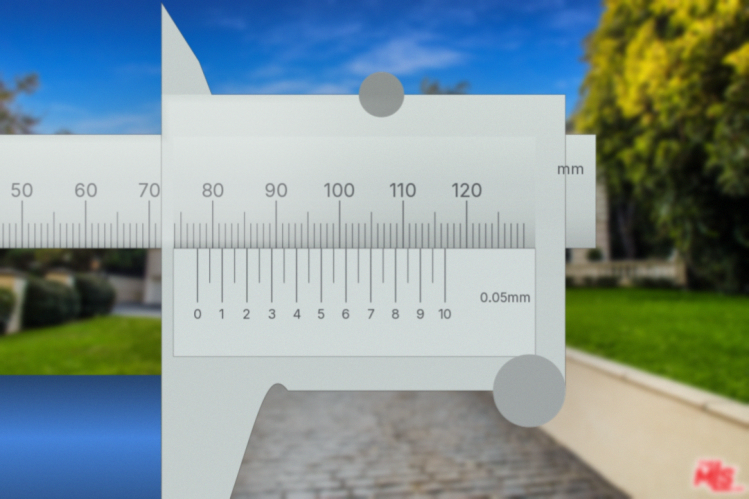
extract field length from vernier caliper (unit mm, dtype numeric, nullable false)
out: 77.6 mm
